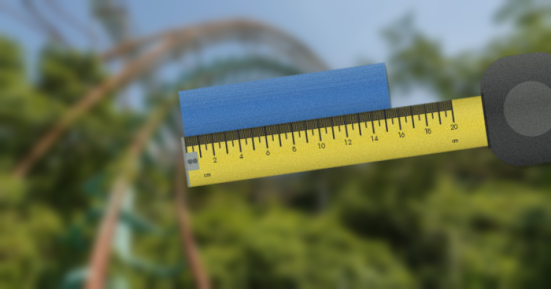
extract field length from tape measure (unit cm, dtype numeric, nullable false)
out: 15.5 cm
